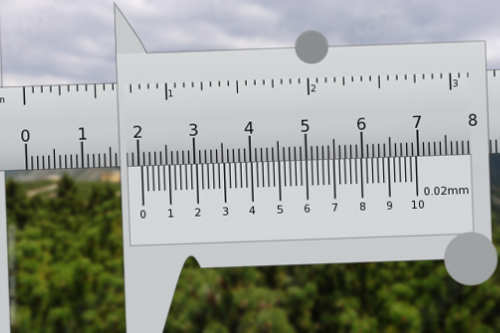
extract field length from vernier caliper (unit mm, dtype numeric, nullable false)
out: 20.6 mm
